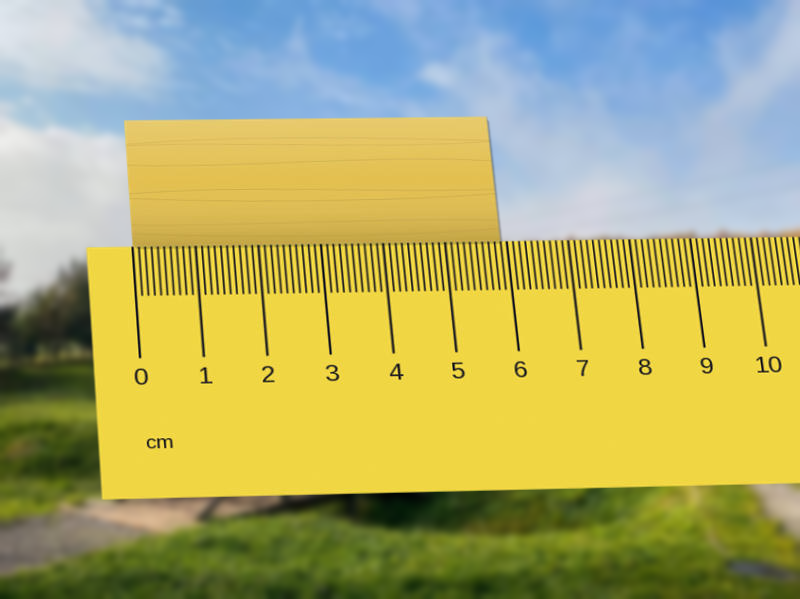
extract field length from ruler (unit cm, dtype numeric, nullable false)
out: 5.9 cm
